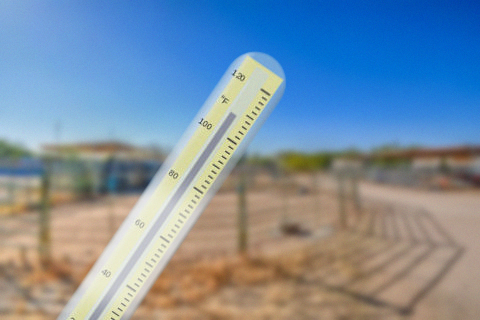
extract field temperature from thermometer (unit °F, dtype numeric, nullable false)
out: 108 °F
